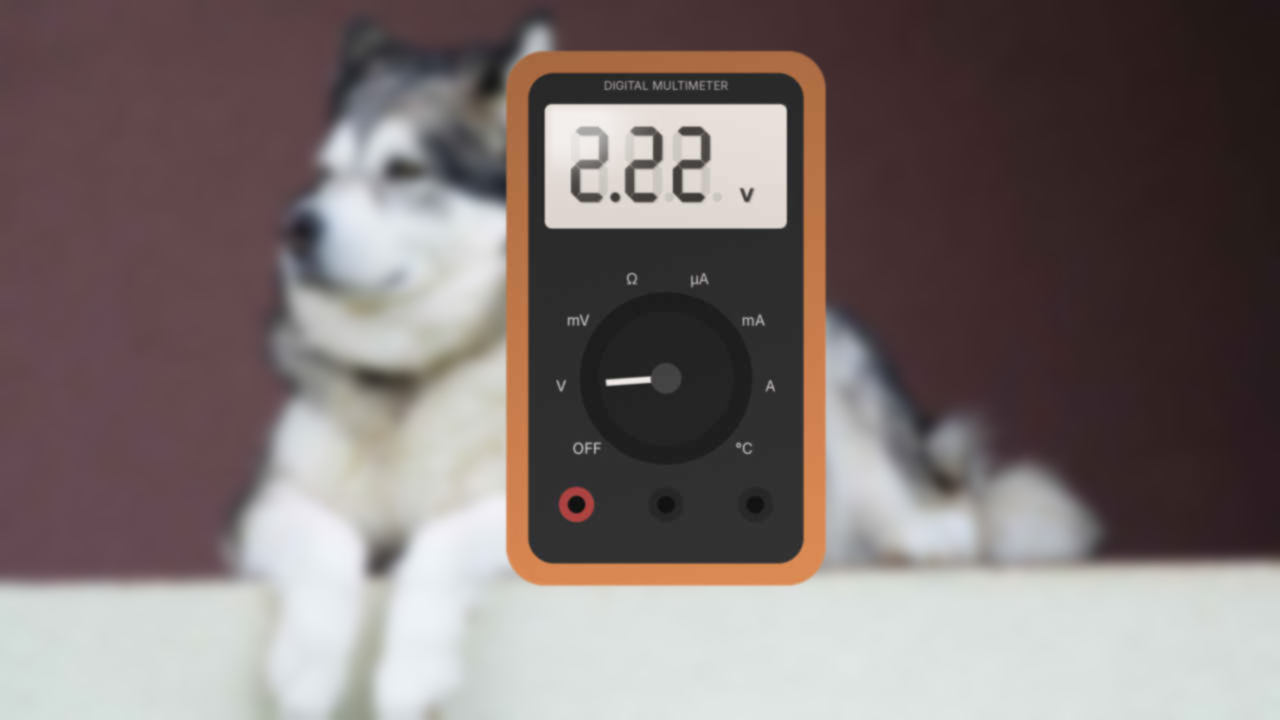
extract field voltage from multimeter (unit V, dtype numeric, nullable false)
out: 2.22 V
